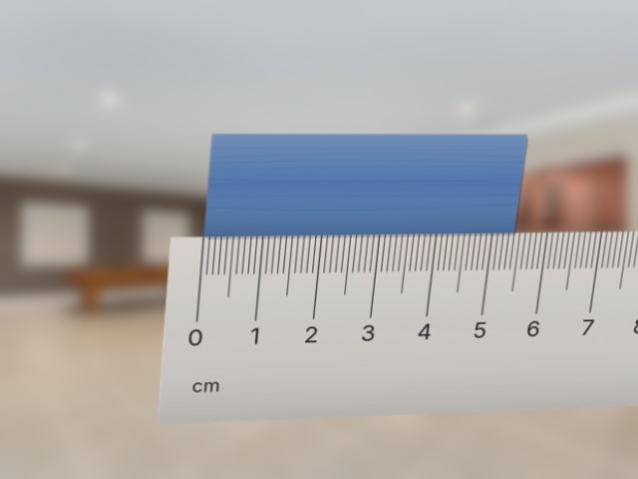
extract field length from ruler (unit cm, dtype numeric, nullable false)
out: 5.4 cm
